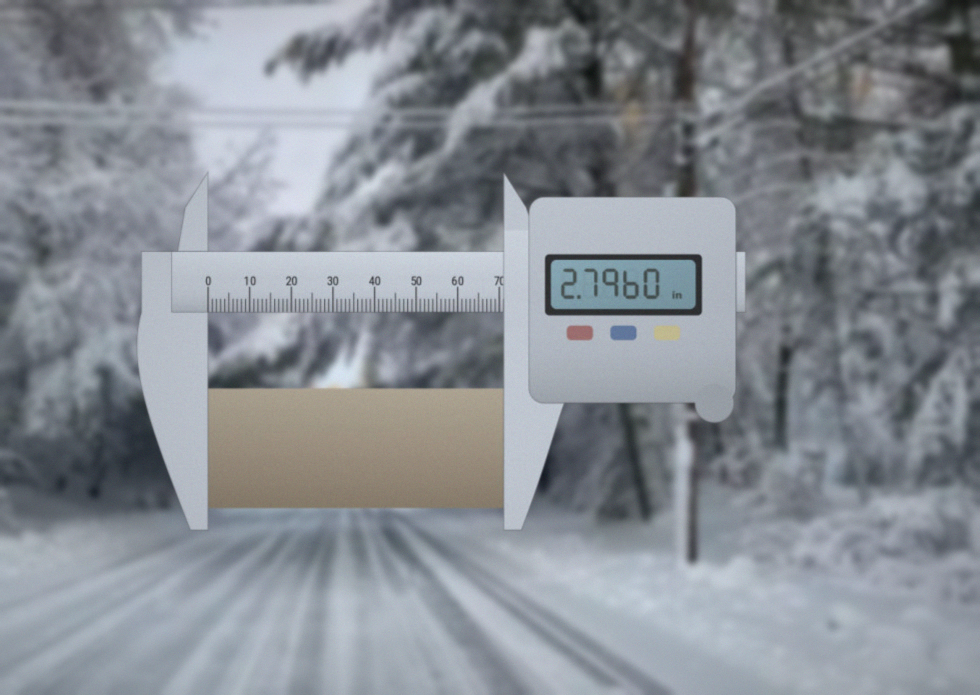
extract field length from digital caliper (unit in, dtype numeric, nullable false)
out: 2.7960 in
